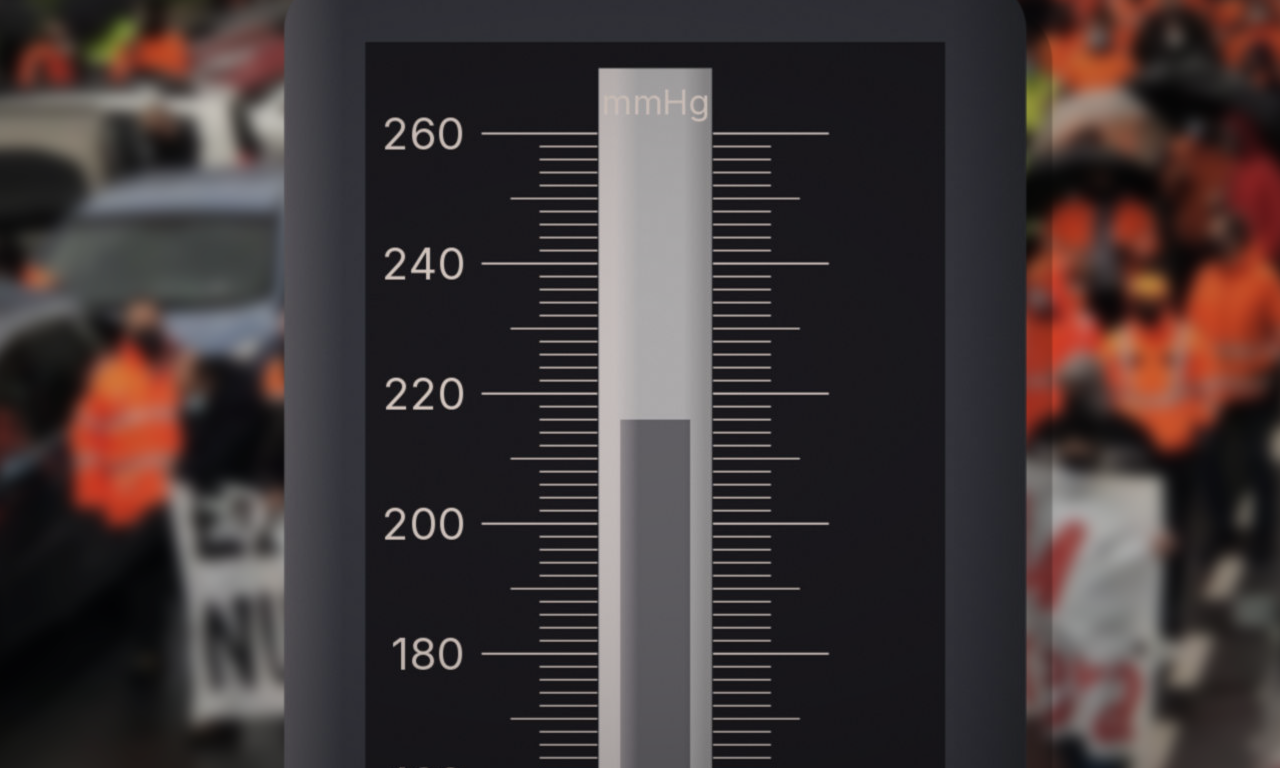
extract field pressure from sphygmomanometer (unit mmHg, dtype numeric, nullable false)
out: 216 mmHg
